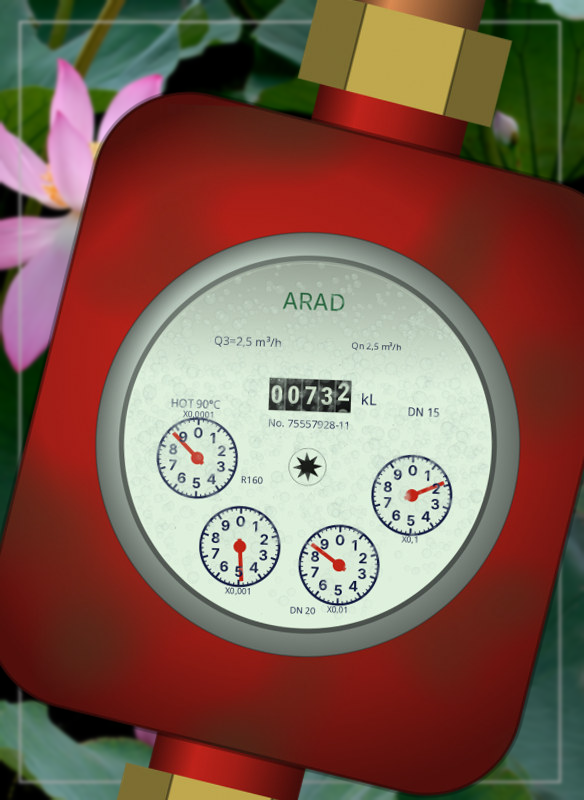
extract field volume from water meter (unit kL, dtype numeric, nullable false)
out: 732.1848 kL
